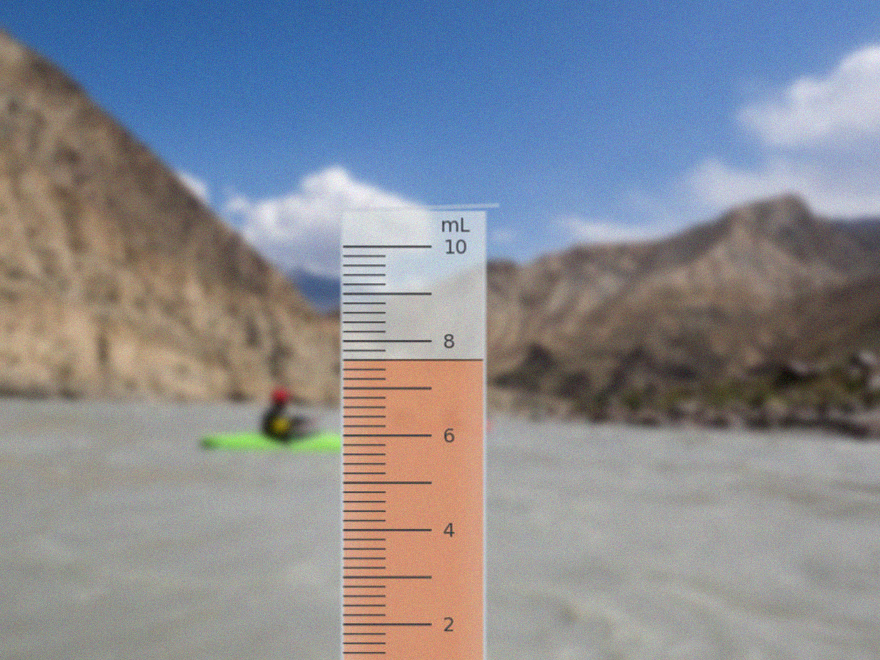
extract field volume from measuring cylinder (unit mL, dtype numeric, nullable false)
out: 7.6 mL
